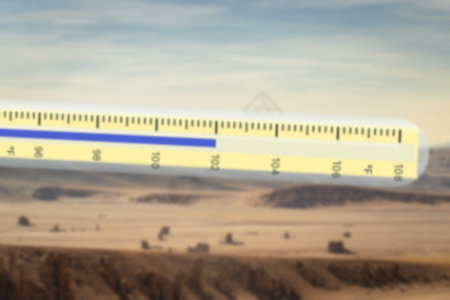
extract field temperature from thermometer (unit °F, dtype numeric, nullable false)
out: 102 °F
